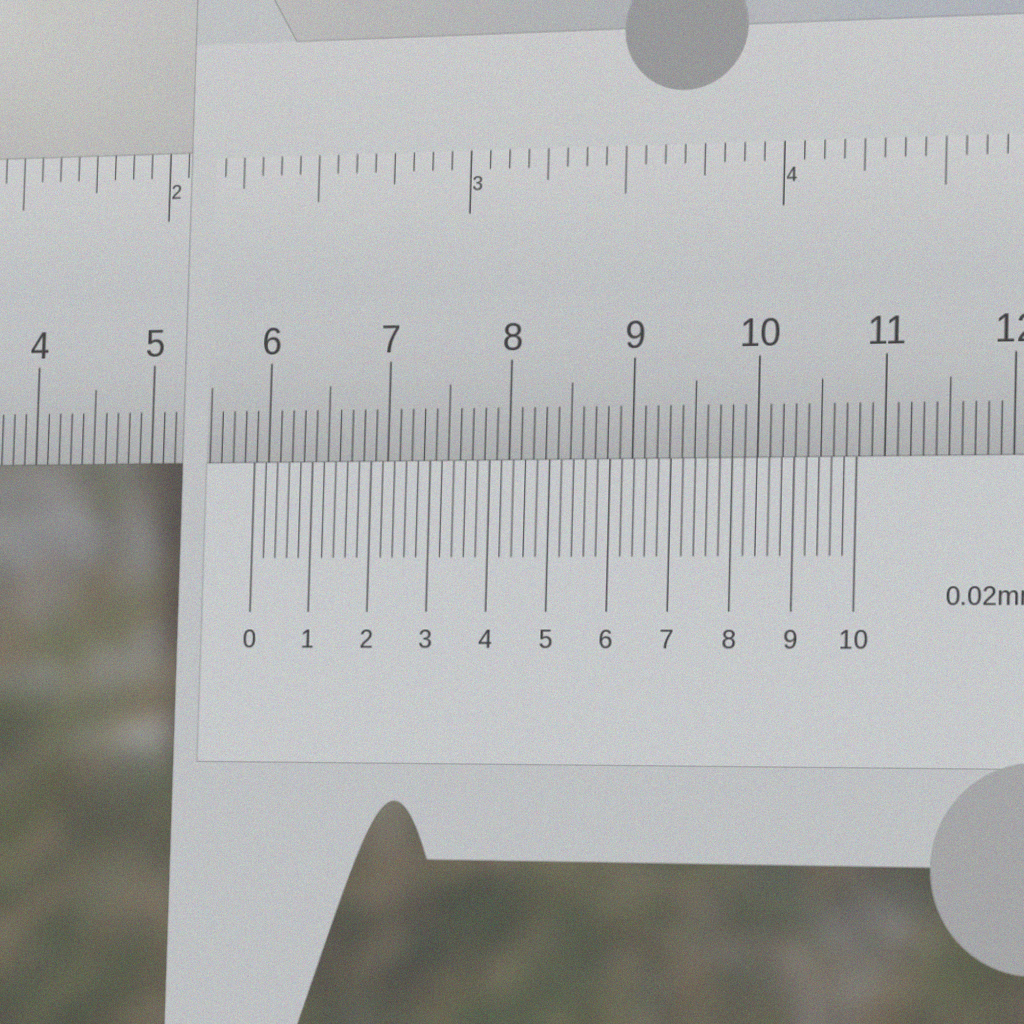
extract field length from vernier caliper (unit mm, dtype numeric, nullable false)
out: 58.8 mm
